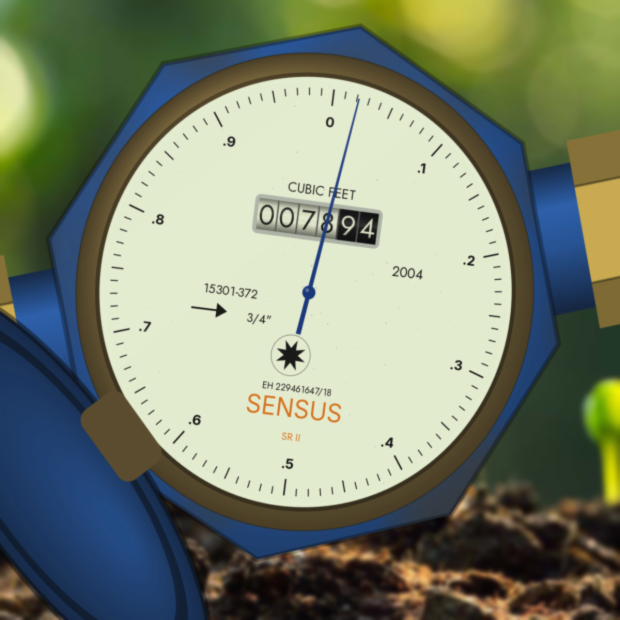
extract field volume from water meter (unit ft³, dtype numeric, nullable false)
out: 7894.02 ft³
